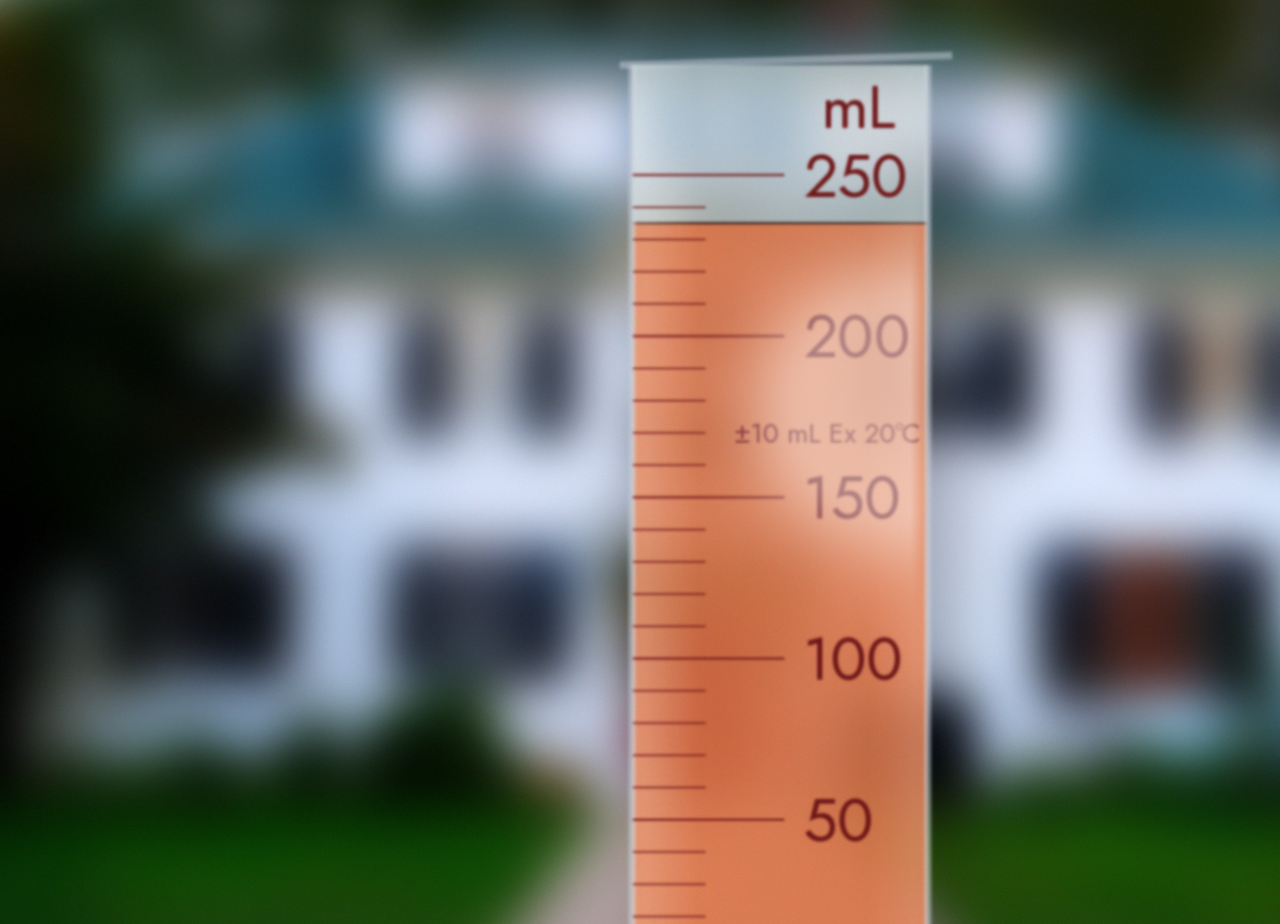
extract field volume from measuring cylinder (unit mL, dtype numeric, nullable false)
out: 235 mL
